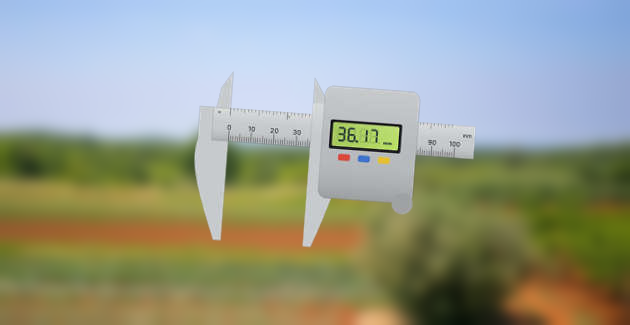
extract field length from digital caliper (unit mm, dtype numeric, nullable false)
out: 36.17 mm
